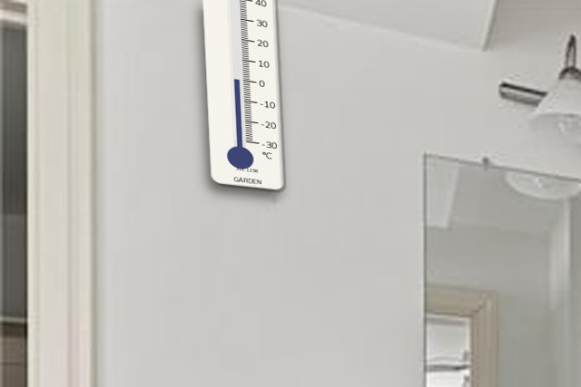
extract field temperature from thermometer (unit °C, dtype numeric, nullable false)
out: 0 °C
